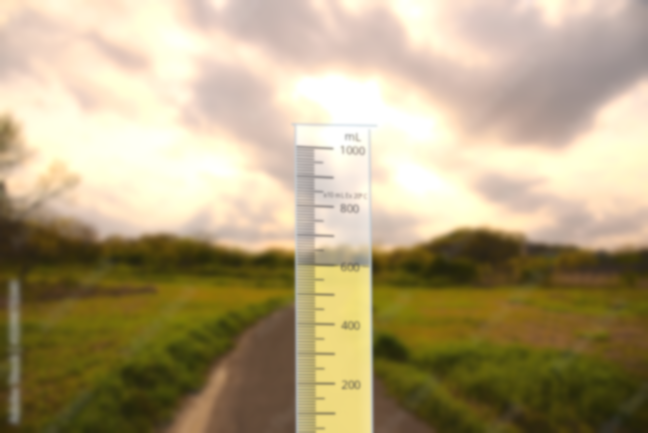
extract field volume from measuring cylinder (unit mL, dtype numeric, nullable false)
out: 600 mL
